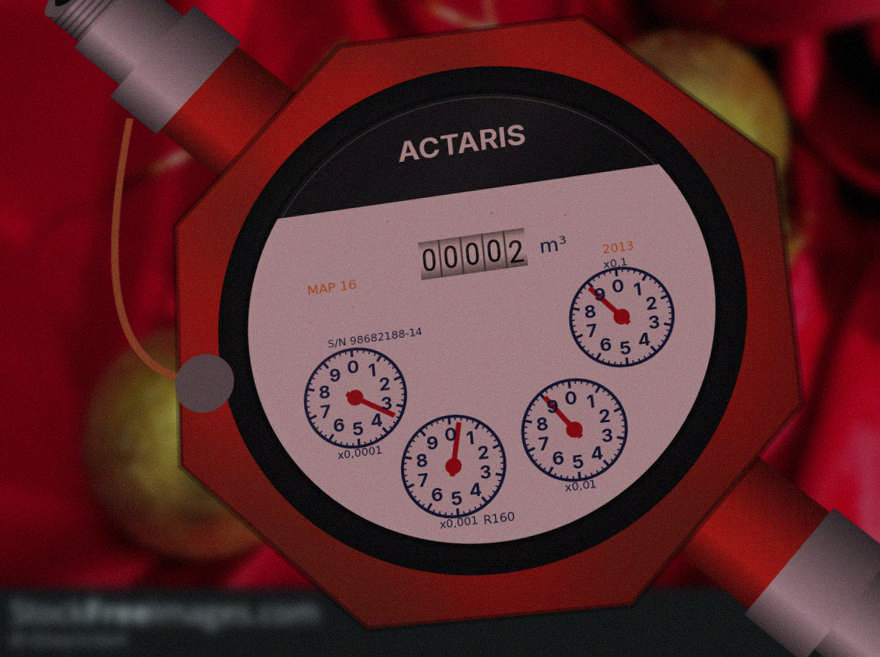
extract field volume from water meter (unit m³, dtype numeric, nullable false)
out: 1.8903 m³
